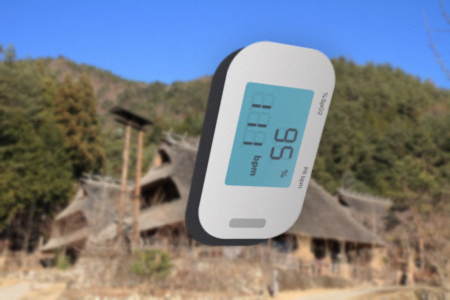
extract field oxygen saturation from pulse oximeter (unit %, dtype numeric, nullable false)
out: 95 %
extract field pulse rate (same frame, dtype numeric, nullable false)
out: 111 bpm
